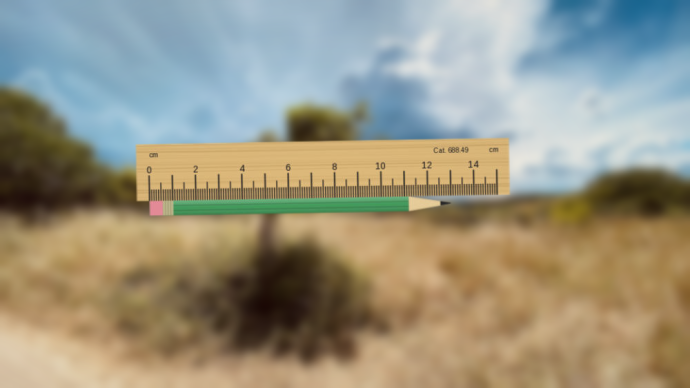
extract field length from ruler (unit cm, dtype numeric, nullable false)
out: 13 cm
